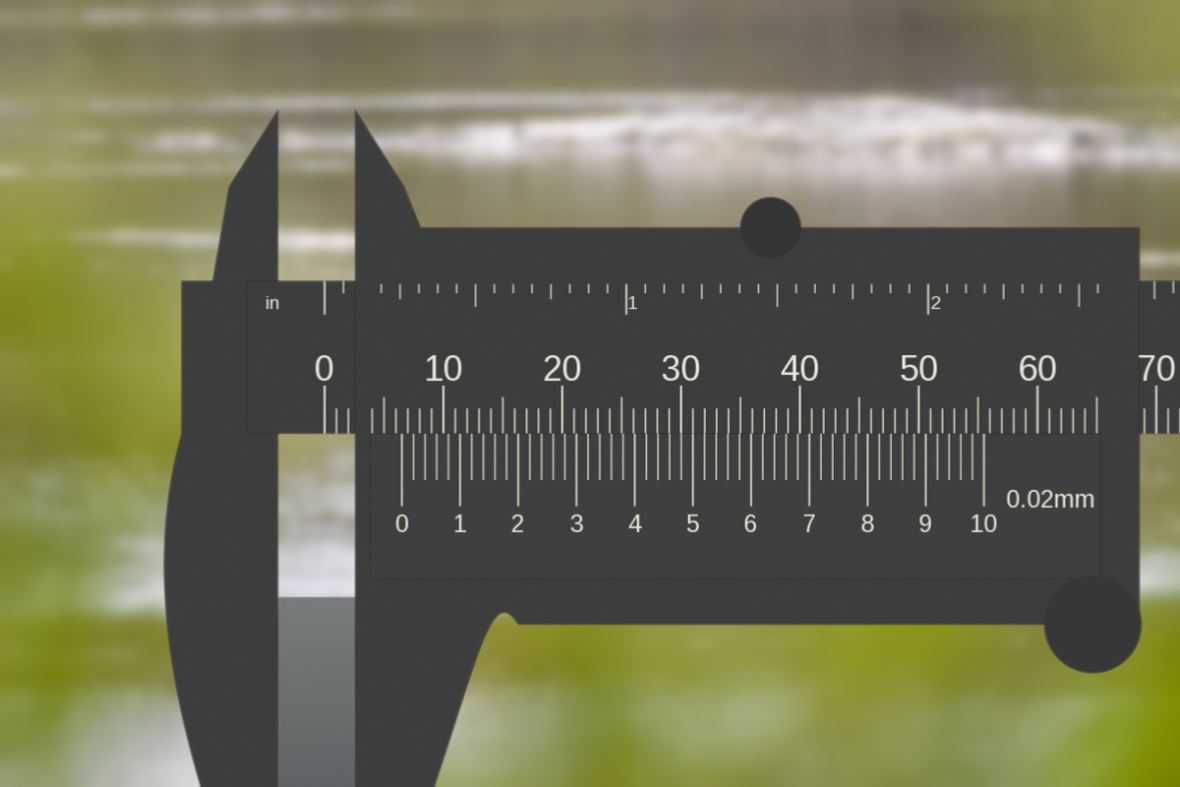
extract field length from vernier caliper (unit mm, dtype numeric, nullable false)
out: 6.5 mm
